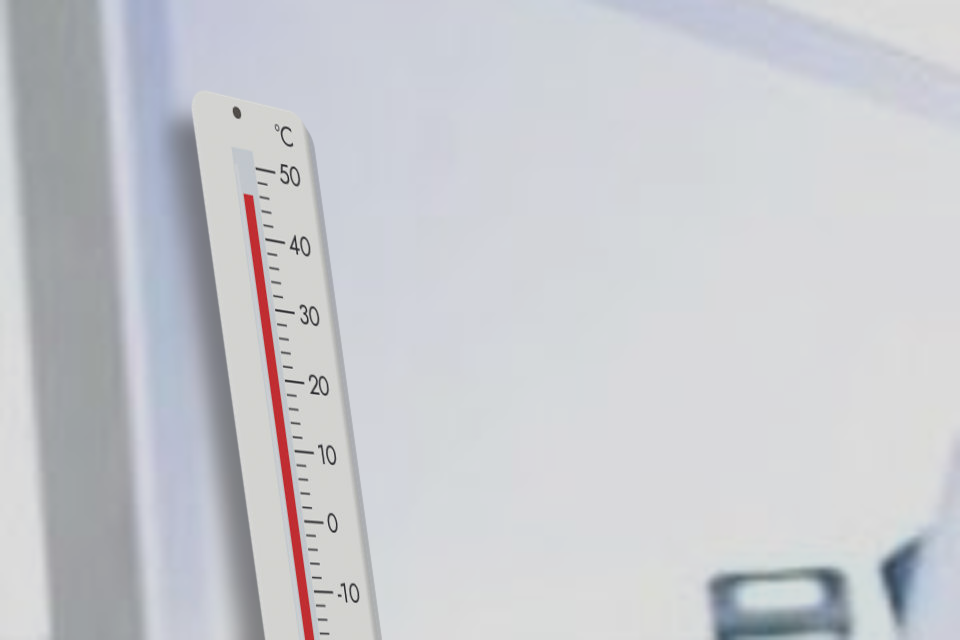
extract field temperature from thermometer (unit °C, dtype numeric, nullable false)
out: 46 °C
